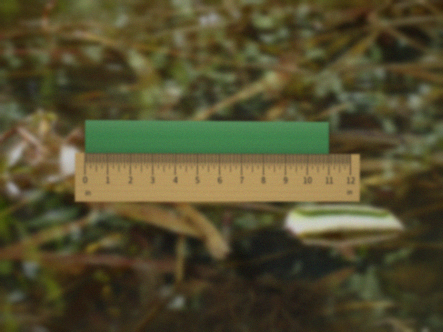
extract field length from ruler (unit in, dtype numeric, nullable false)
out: 11 in
